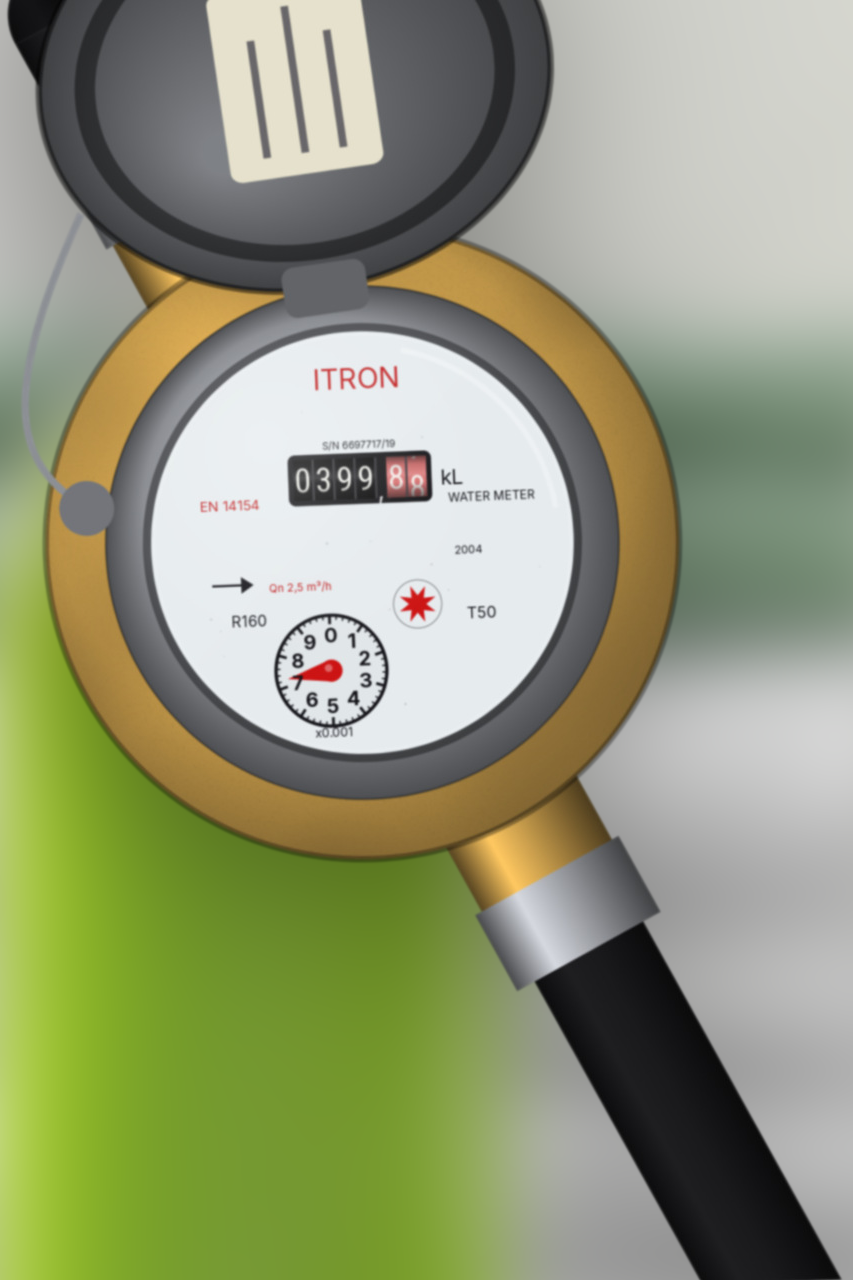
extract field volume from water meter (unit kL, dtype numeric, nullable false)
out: 399.877 kL
